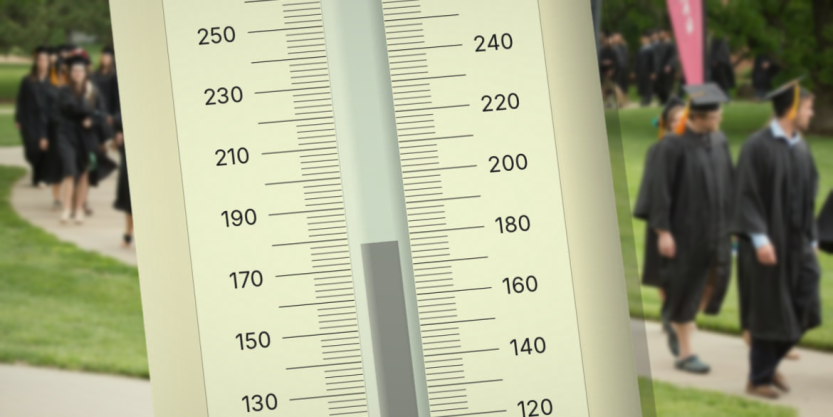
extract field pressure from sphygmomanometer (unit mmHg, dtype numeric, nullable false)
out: 178 mmHg
